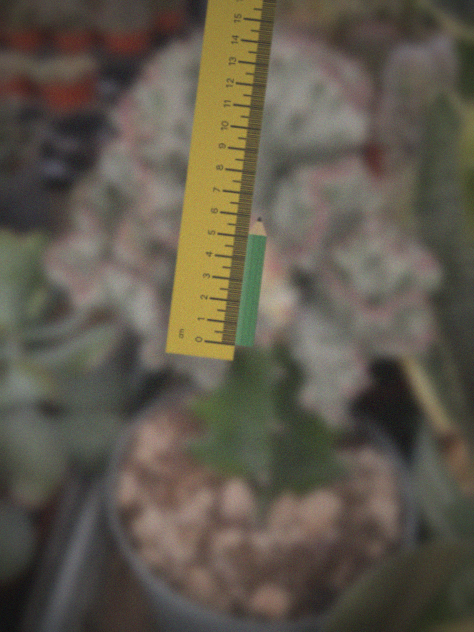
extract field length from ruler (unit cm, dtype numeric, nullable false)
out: 6 cm
